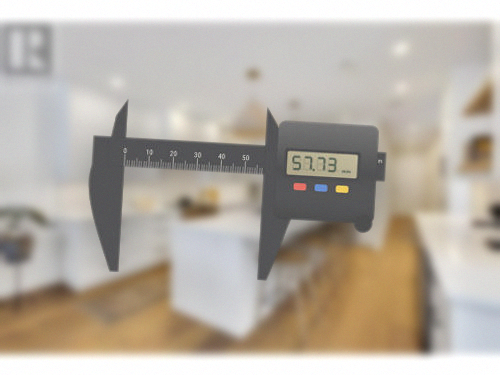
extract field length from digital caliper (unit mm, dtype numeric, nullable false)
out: 57.73 mm
